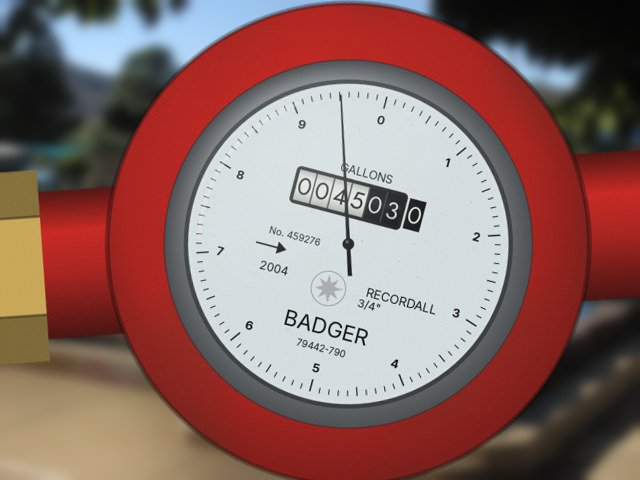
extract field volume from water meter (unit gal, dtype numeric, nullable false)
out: 45029.5 gal
